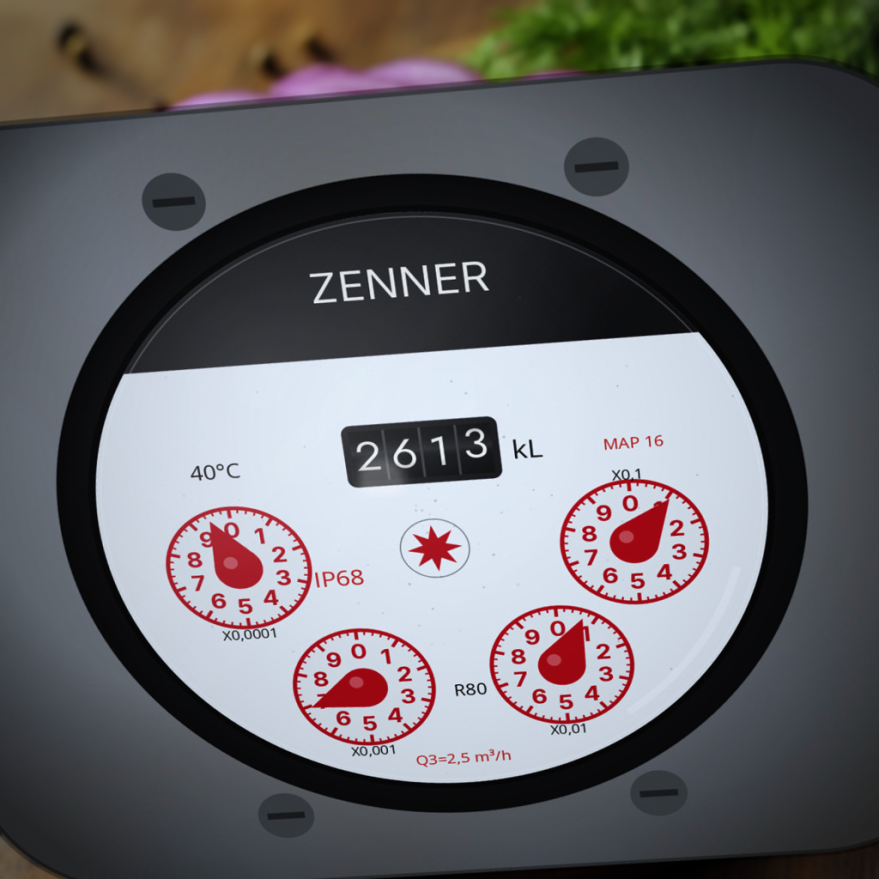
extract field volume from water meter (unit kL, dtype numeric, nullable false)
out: 2613.1069 kL
